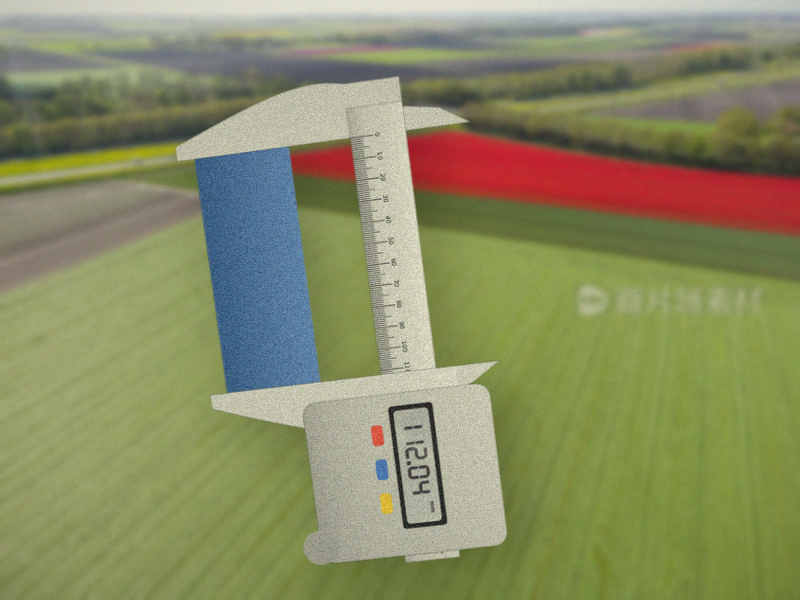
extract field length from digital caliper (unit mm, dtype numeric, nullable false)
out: 112.04 mm
